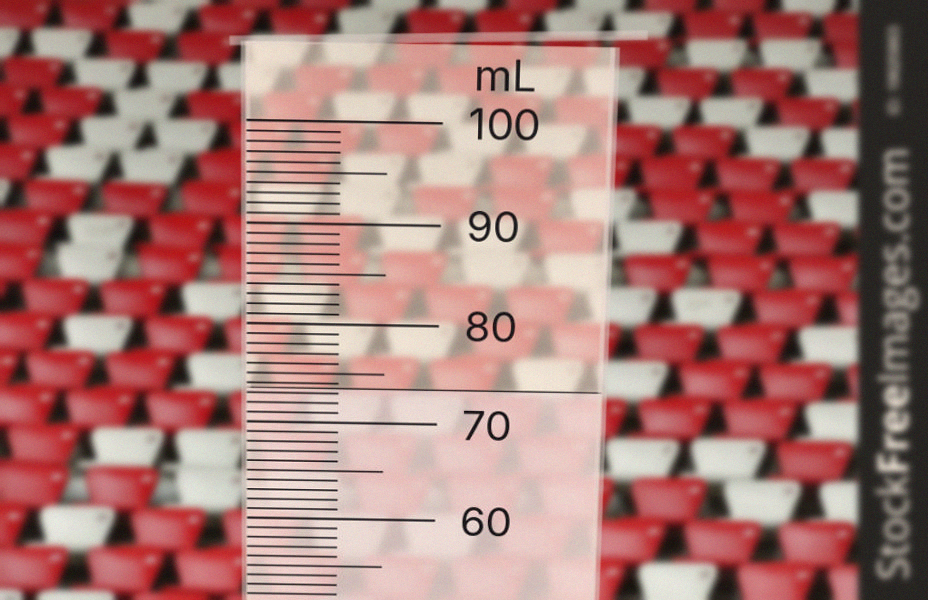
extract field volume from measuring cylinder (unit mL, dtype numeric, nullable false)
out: 73.5 mL
